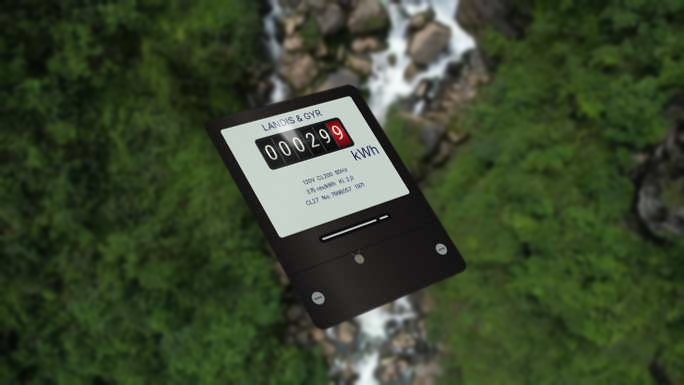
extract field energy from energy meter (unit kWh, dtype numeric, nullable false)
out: 29.9 kWh
